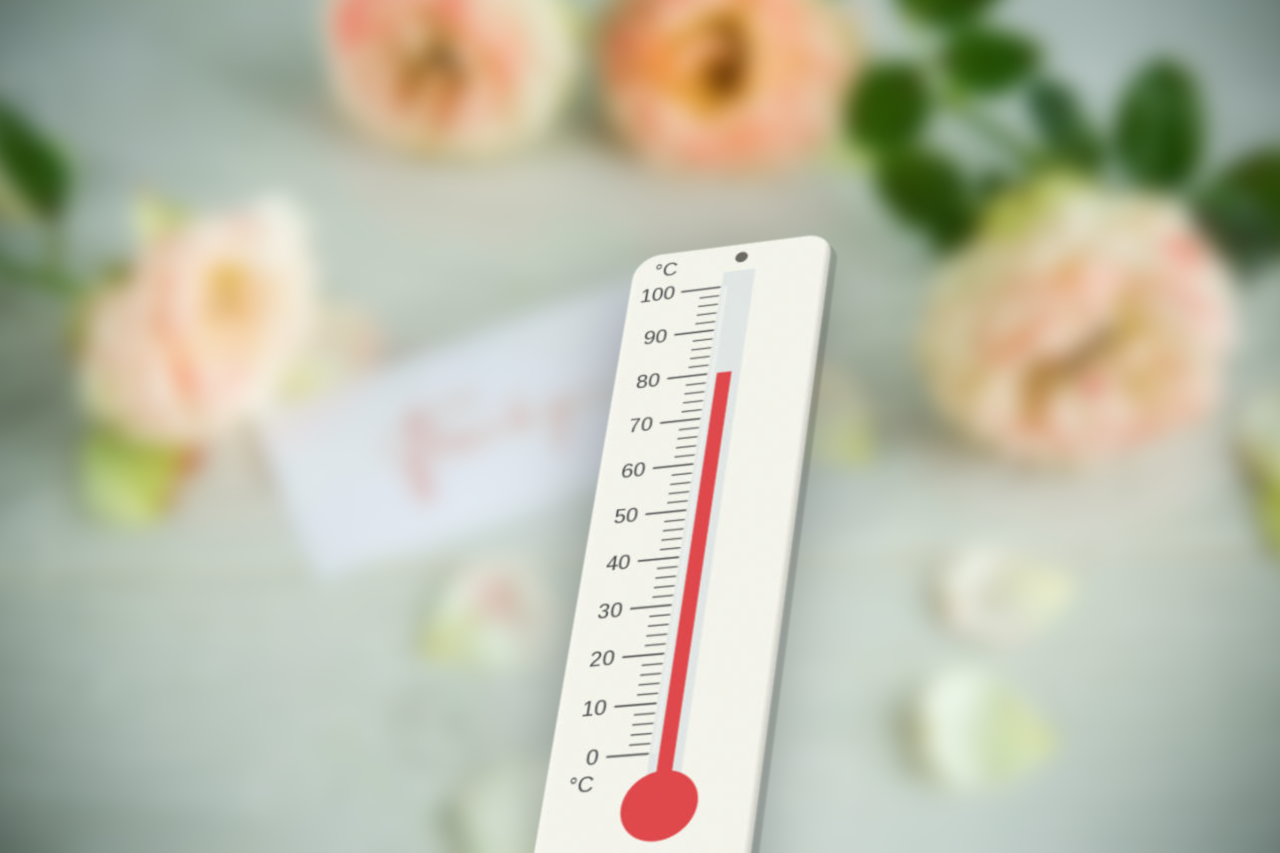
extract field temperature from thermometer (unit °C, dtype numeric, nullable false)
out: 80 °C
